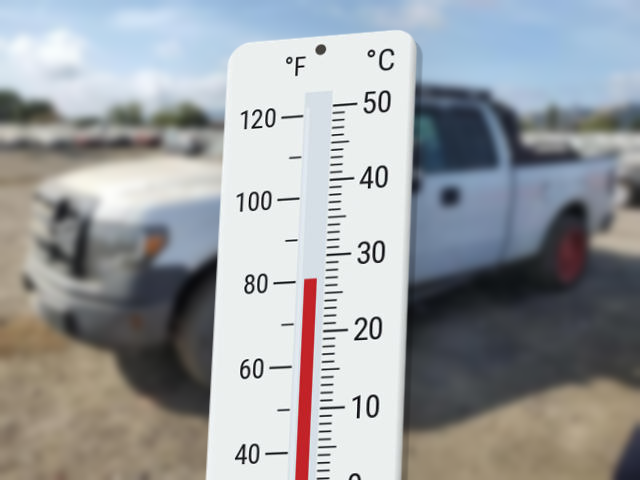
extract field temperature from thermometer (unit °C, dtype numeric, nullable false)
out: 27 °C
